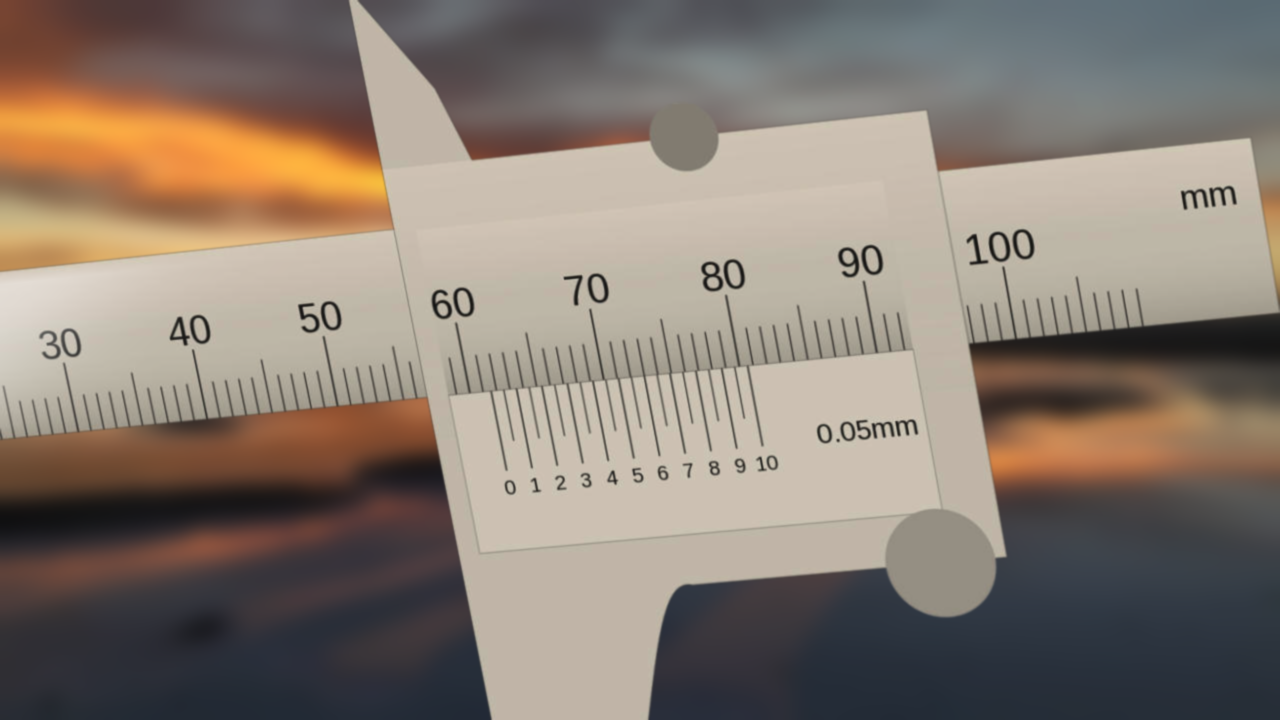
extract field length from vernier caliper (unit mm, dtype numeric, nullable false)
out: 61.6 mm
